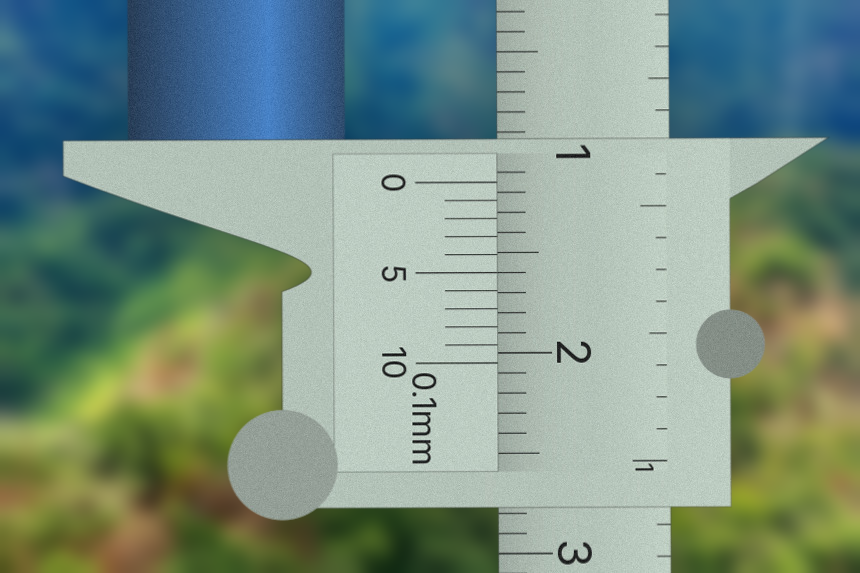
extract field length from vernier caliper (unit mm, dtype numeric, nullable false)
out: 11.5 mm
